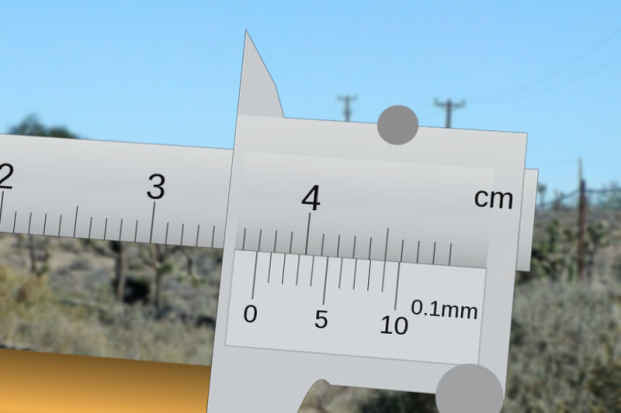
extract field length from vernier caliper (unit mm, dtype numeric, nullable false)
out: 36.9 mm
